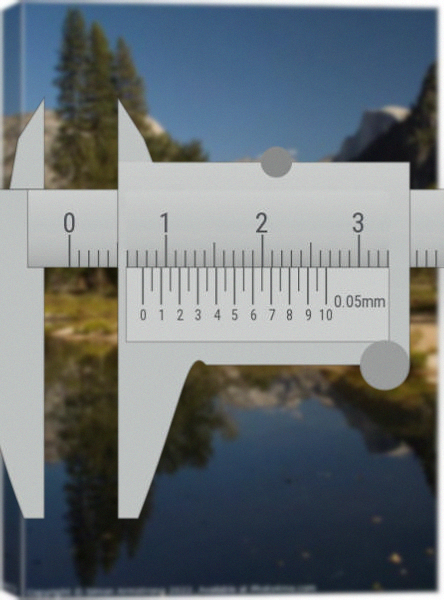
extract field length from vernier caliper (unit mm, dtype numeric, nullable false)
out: 7.6 mm
